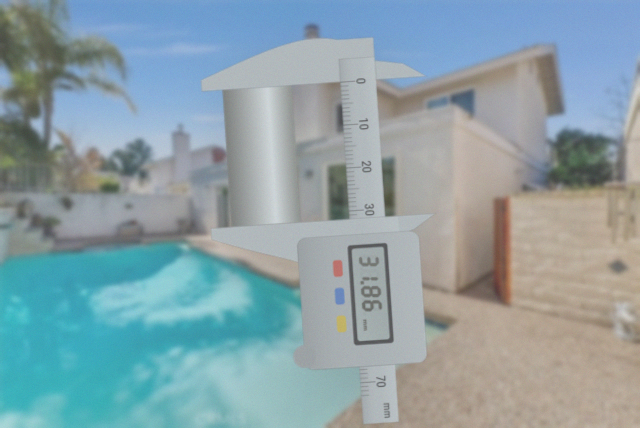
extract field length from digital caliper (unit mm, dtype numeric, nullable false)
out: 31.86 mm
